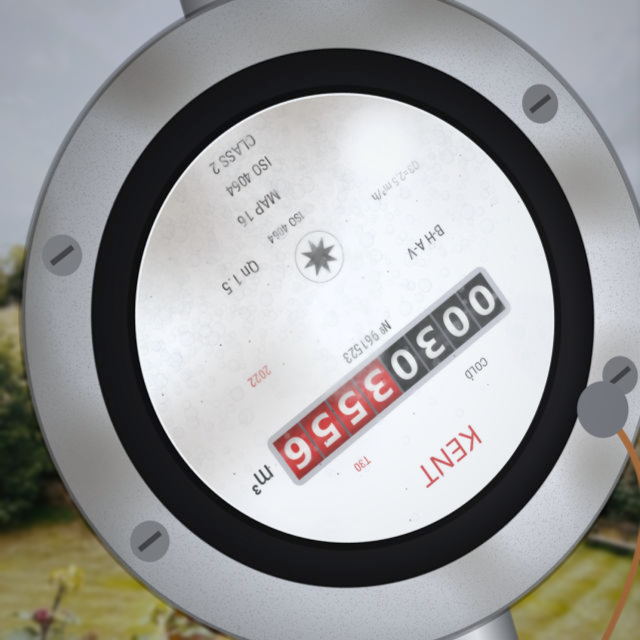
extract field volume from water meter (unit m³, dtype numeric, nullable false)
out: 30.3556 m³
